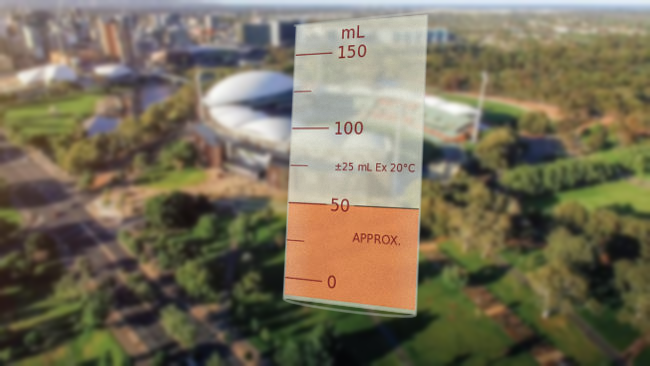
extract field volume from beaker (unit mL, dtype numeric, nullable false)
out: 50 mL
